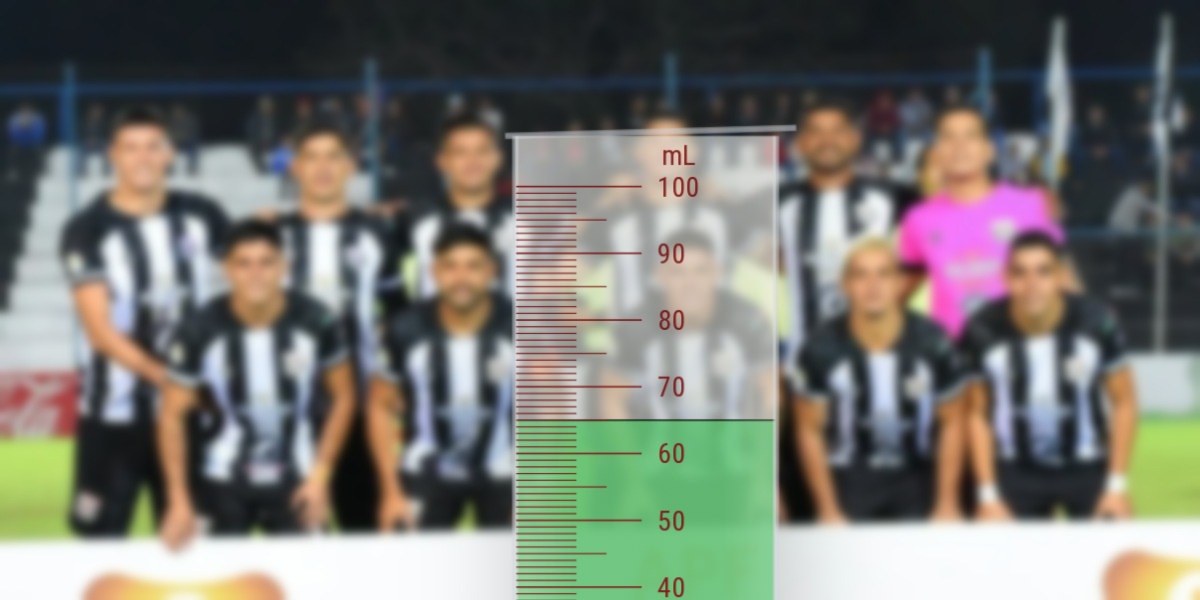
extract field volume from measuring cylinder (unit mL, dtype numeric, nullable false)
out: 65 mL
